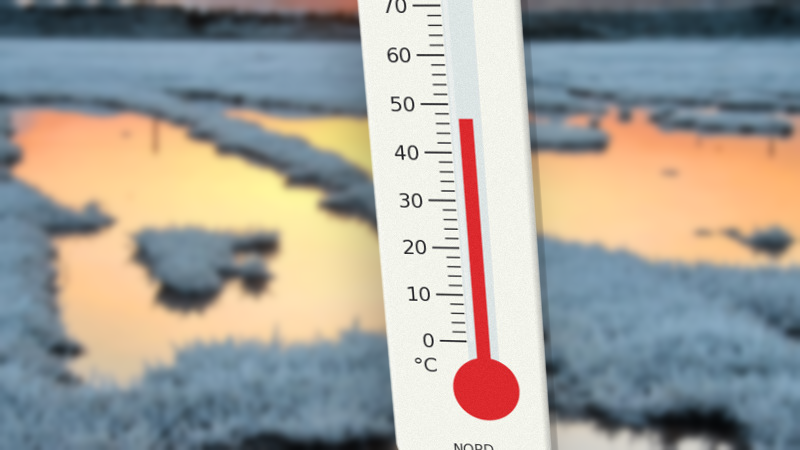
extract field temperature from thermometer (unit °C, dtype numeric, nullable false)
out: 47 °C
